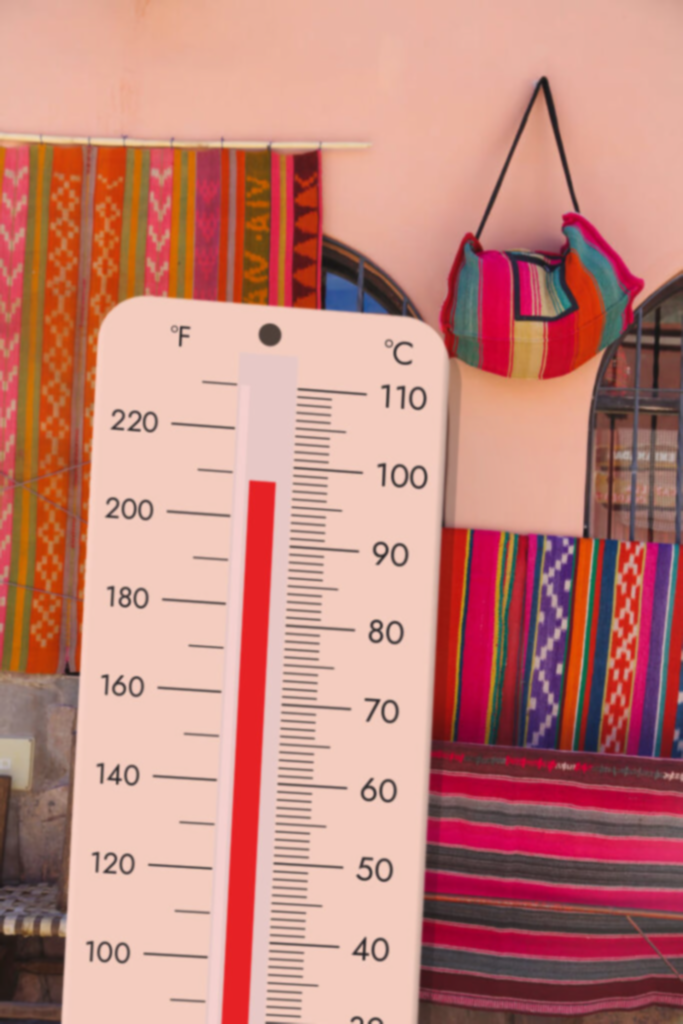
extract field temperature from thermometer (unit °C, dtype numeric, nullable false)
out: 98 °C
